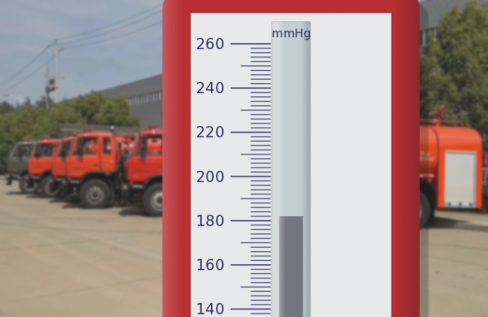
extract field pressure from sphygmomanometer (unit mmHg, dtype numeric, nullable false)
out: 182 mmHg
